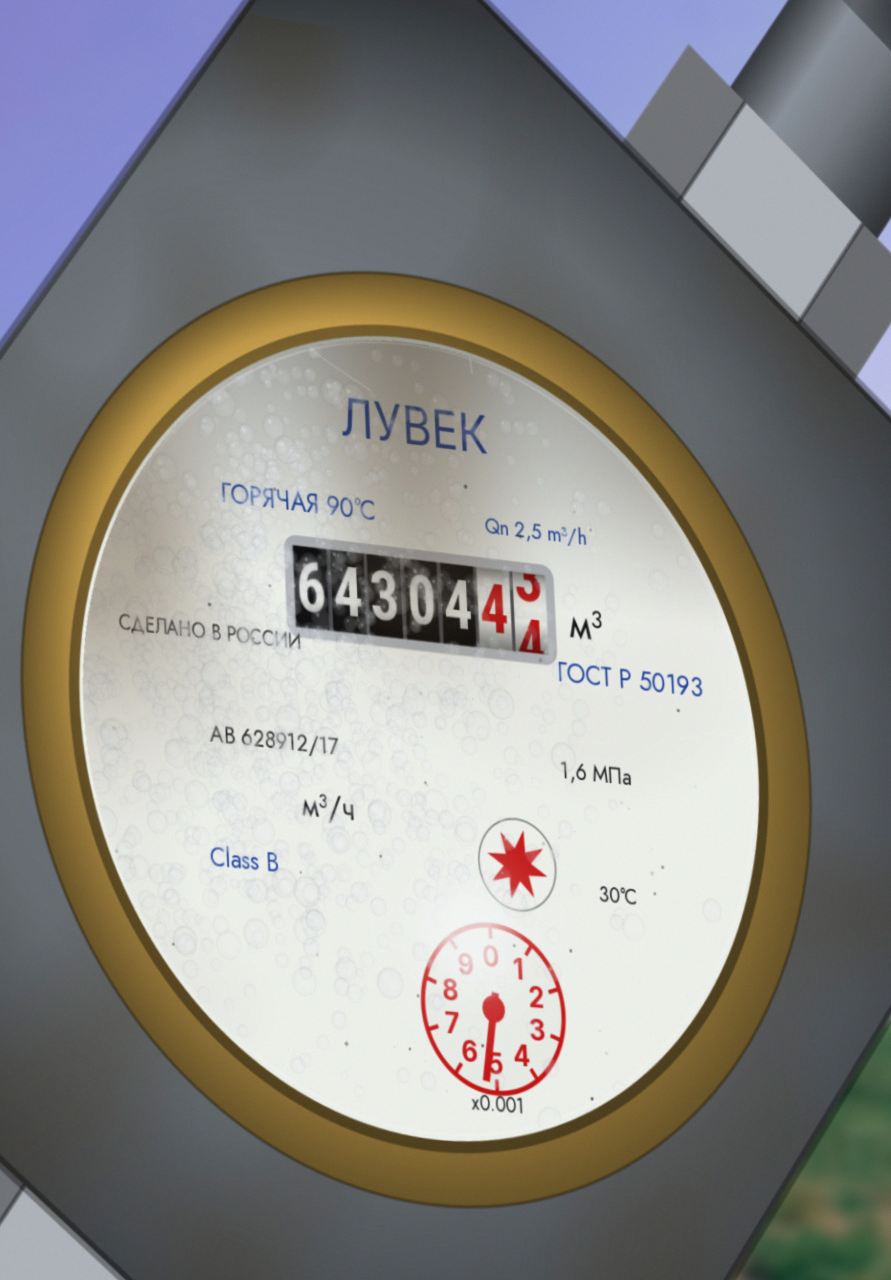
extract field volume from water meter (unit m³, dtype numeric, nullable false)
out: 64304.435 m³
